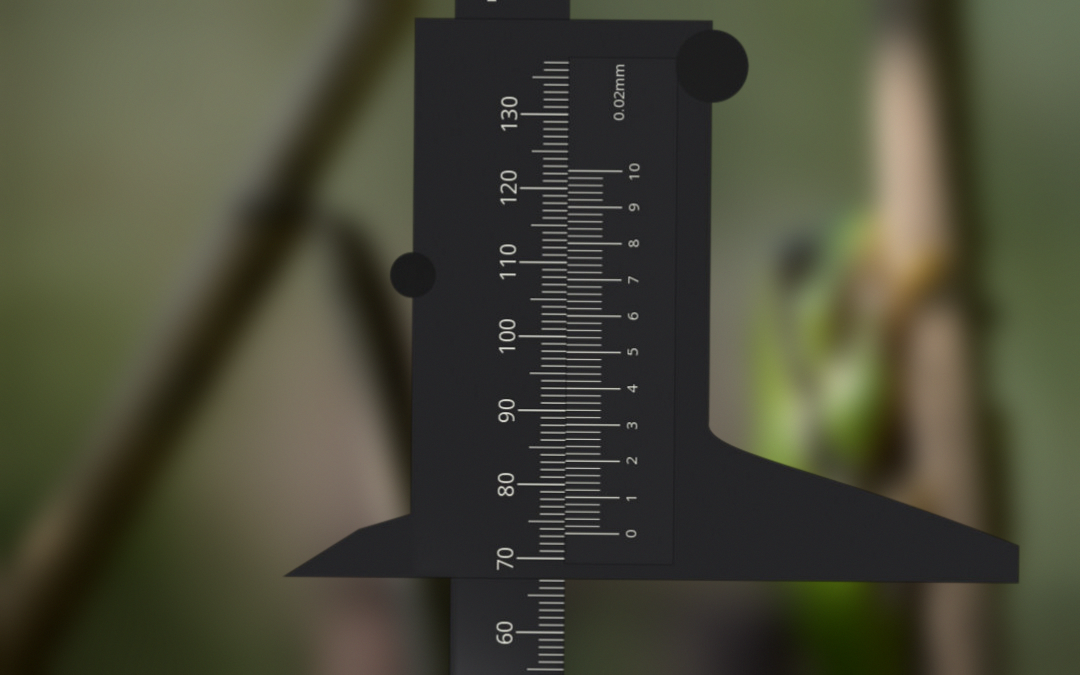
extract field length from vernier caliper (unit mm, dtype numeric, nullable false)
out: 73.4 mm
